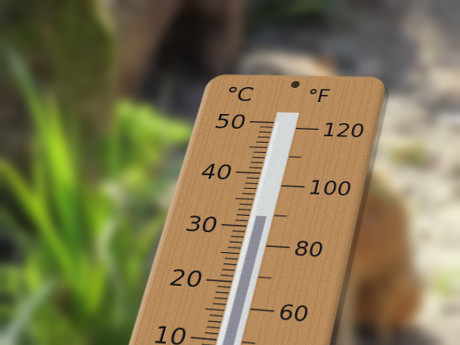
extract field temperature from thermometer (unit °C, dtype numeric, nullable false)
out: 32 °C
